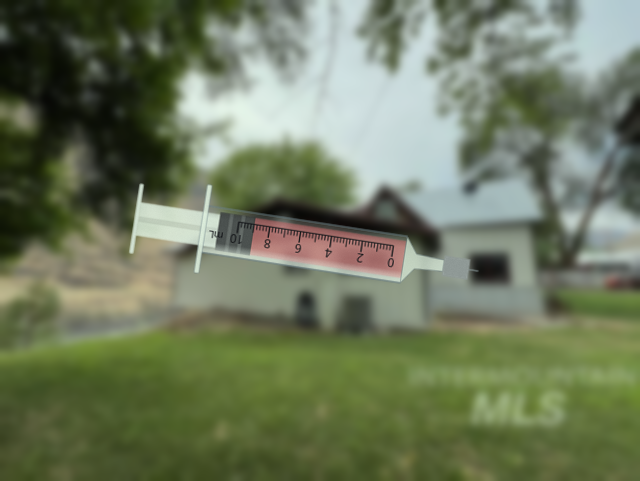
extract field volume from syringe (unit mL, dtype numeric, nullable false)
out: 9 mL
